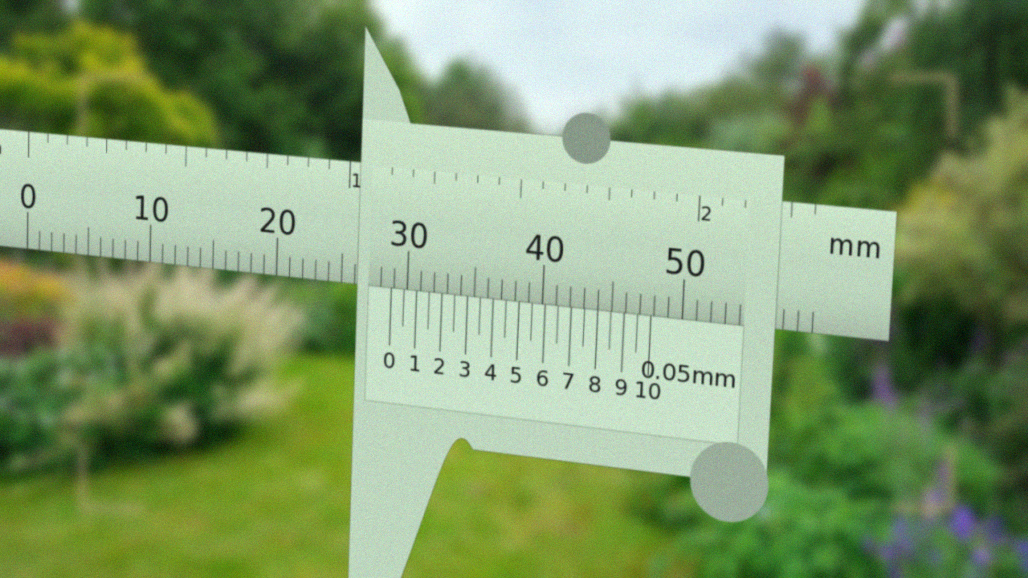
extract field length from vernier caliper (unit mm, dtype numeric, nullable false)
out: 28.8 mm
